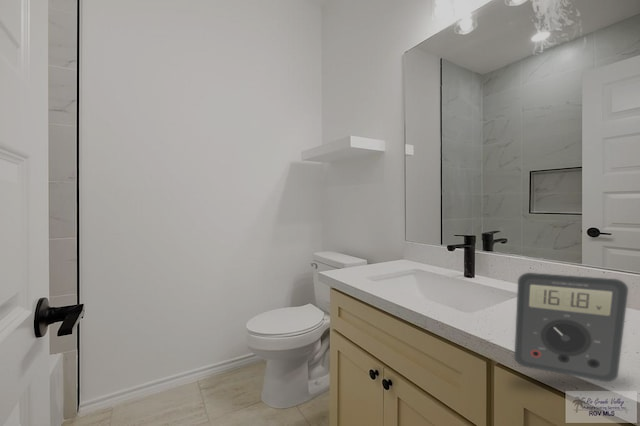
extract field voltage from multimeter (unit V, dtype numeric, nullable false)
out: 161.8 V
